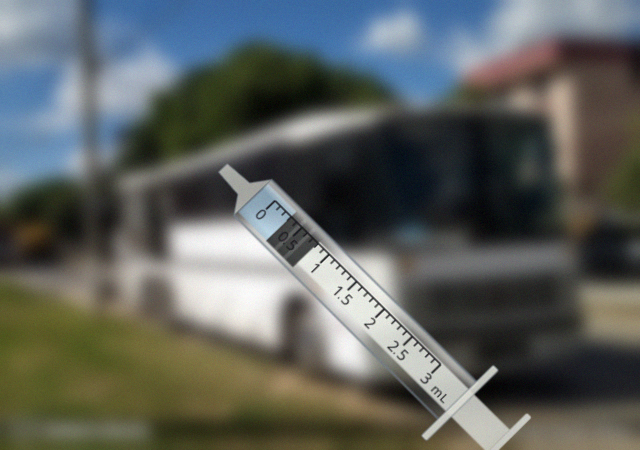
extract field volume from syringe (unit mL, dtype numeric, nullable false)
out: 0.3 mL
